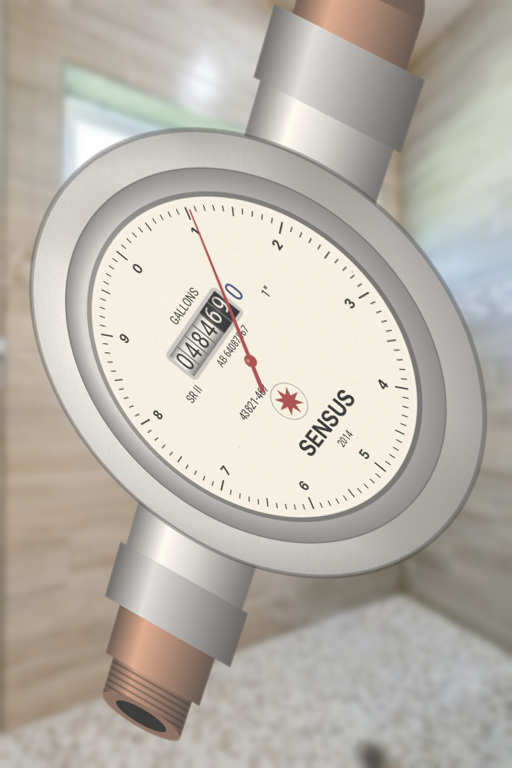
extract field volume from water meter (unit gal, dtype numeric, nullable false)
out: 484691.0 gal
